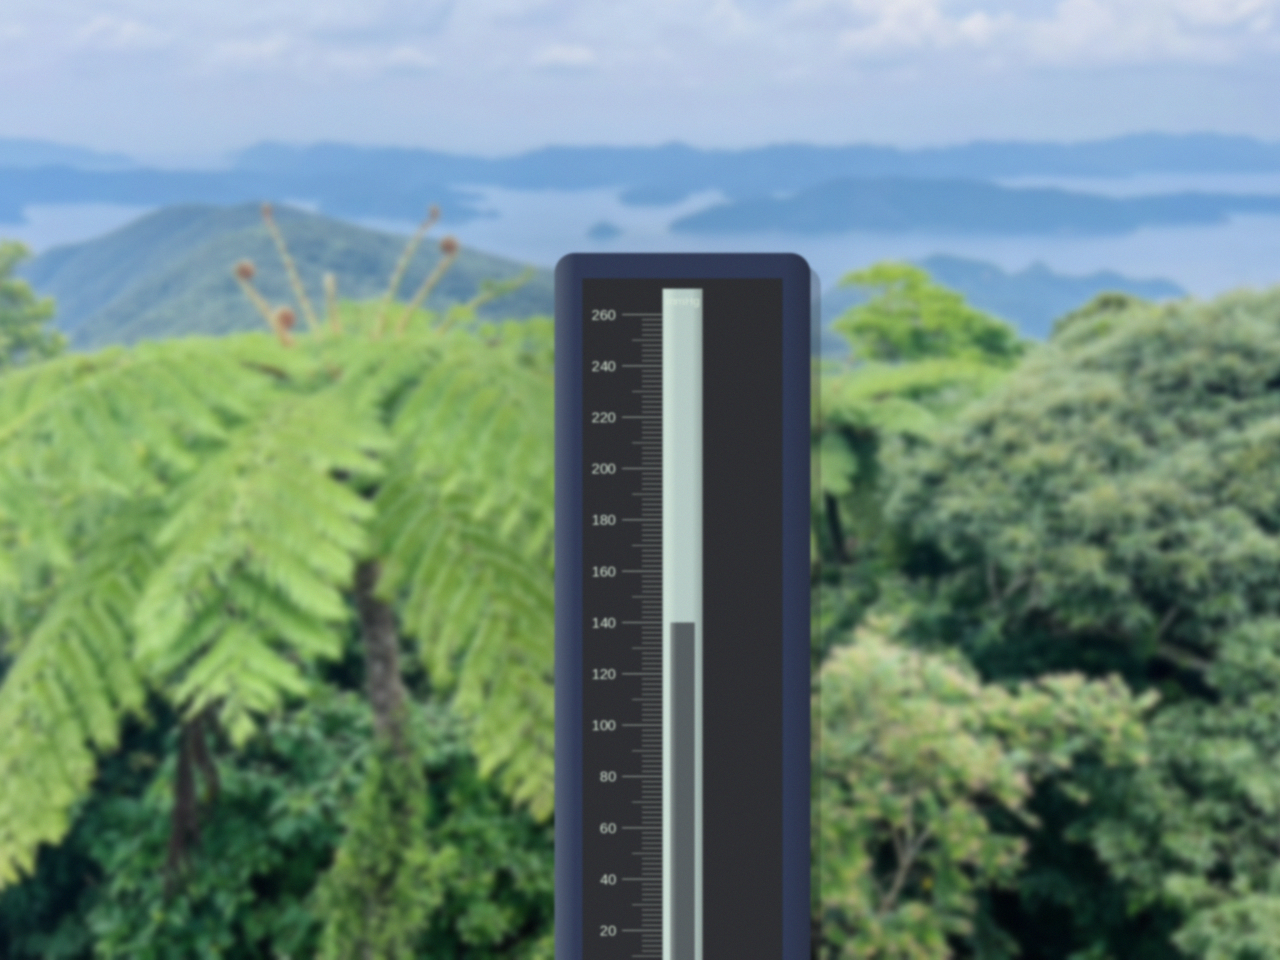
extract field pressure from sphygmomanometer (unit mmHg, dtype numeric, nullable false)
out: 140 mmHg
